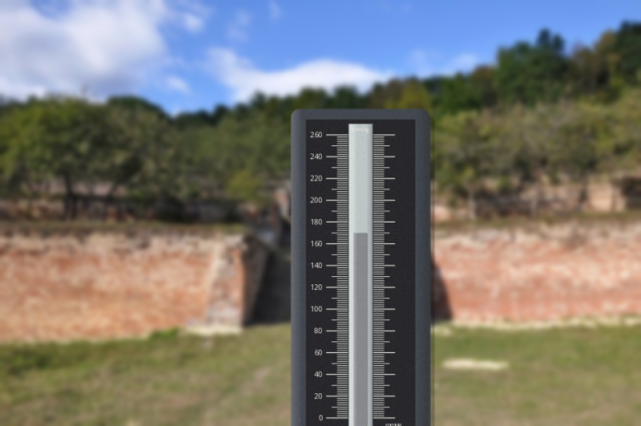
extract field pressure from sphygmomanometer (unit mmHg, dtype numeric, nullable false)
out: 170 mmHg
